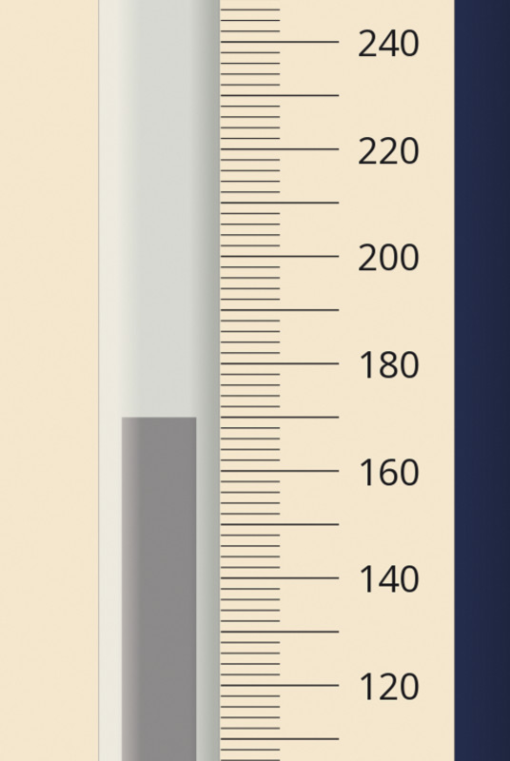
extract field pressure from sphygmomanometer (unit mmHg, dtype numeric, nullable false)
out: 170 mmHg
